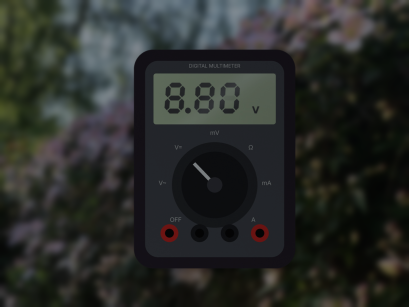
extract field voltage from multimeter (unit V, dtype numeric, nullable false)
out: 8.80 V
